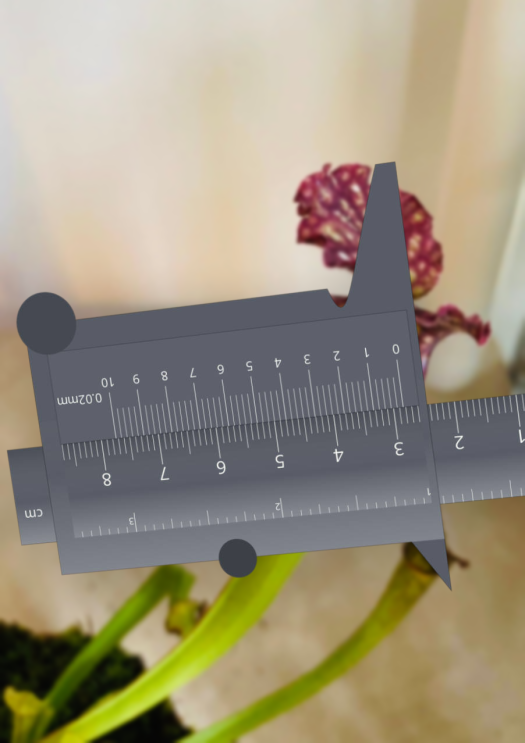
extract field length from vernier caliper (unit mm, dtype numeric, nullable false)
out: 28.4 mm
